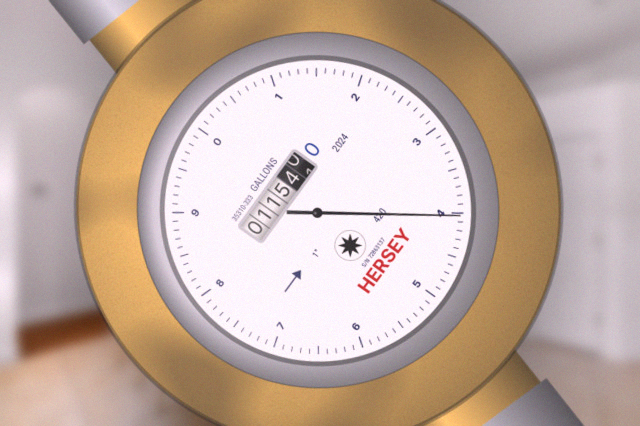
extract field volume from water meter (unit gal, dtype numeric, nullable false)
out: 115404.0 gal
